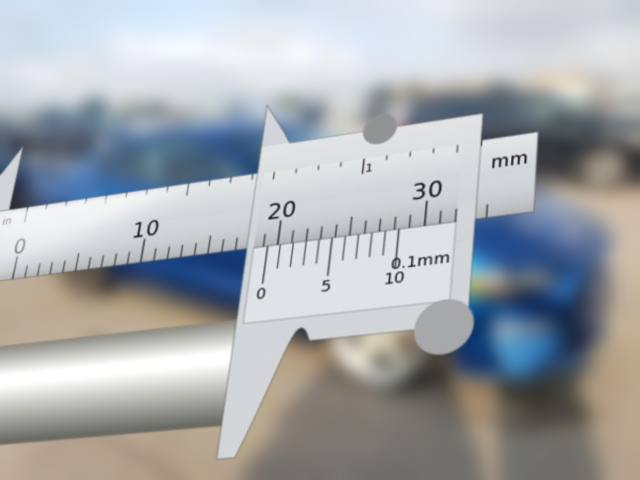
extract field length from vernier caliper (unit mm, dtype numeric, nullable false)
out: 19.3 mm
